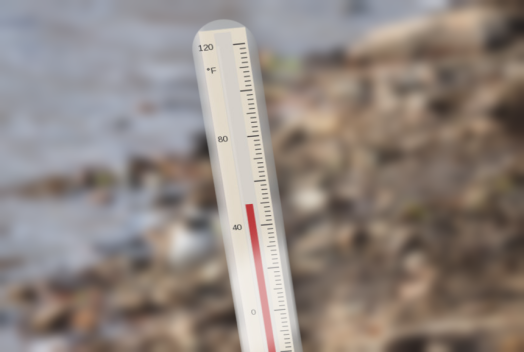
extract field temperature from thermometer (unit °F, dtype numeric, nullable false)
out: 50 °F
